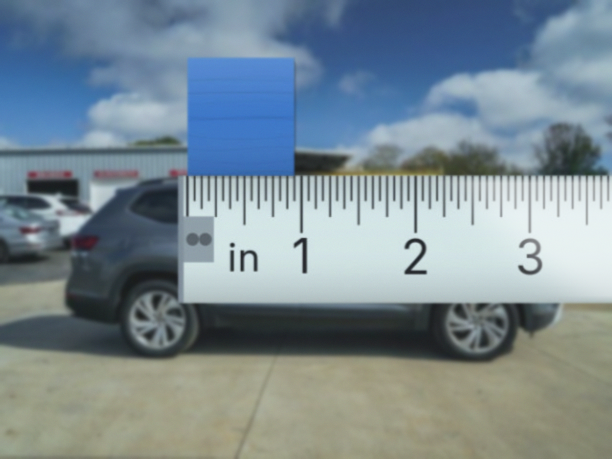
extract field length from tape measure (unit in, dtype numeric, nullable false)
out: 0.9375 in
